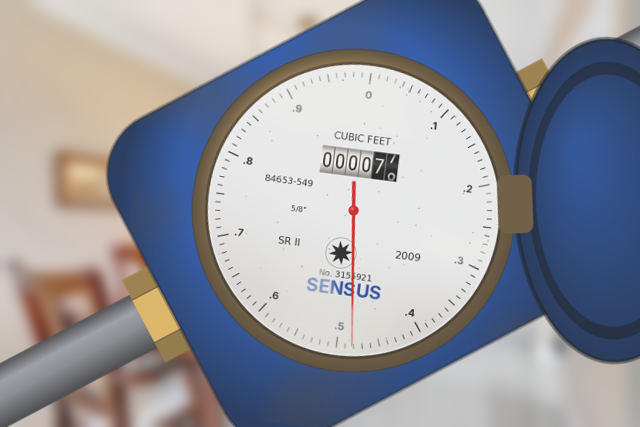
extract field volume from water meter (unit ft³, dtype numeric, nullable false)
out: 77.48 ft³
